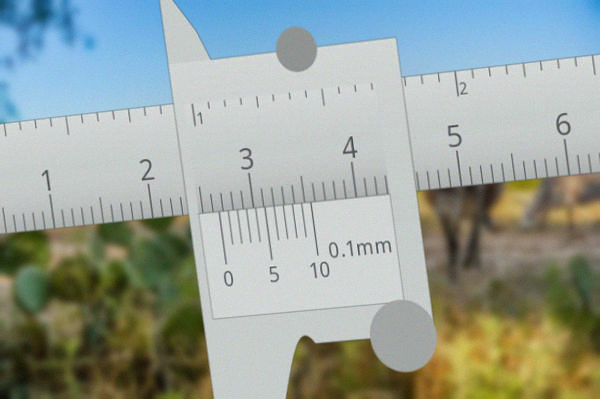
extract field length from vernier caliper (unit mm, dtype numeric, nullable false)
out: 26.6 mm
